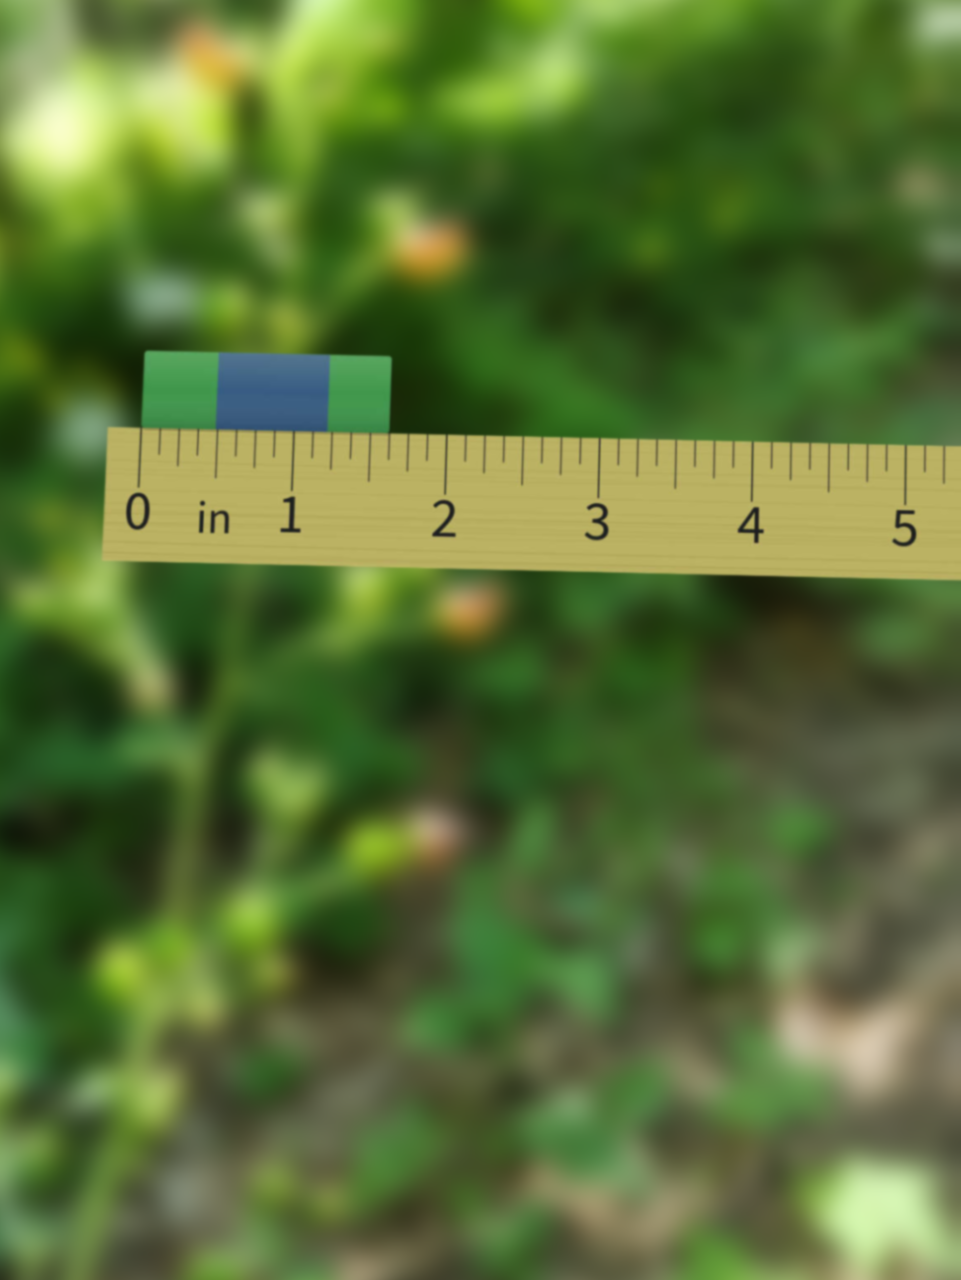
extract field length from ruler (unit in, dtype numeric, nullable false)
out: 1.625 in
